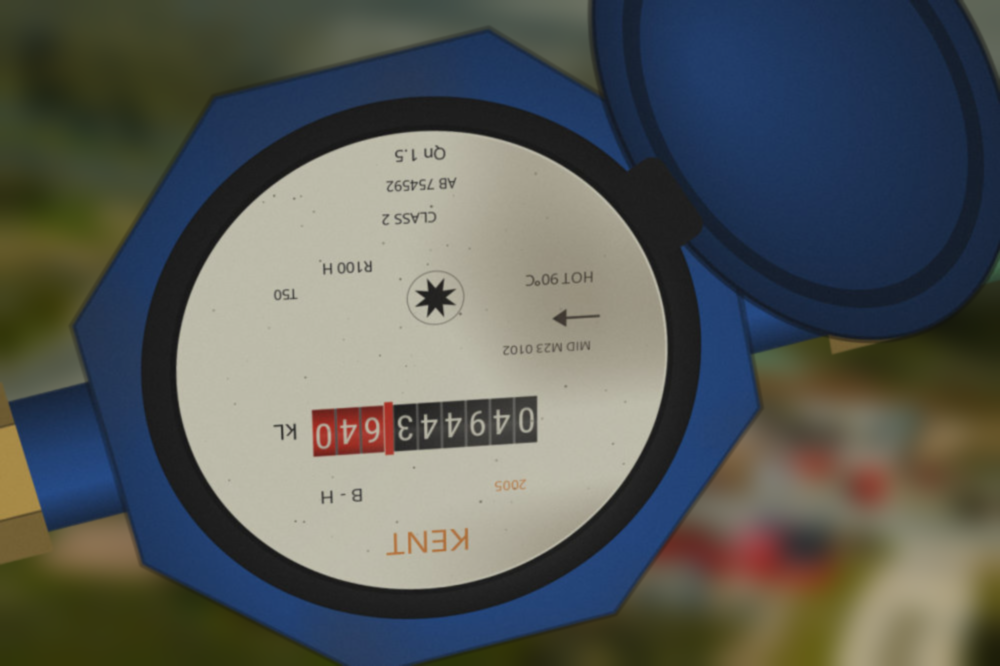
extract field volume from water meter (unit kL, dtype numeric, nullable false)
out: 49443.640 kL
